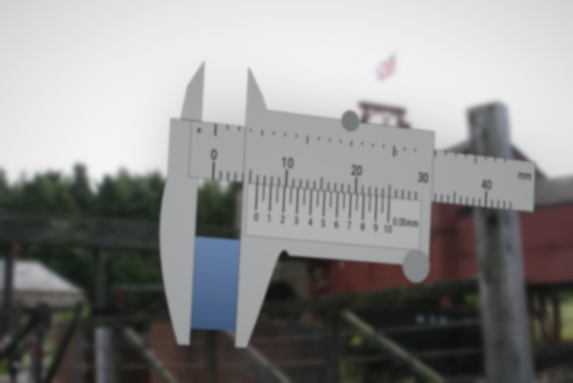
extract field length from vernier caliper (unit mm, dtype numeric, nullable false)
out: 6.0 mm
